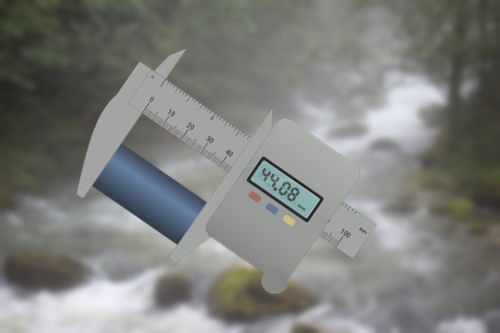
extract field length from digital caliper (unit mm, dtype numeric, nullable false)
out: 44.08 mm
